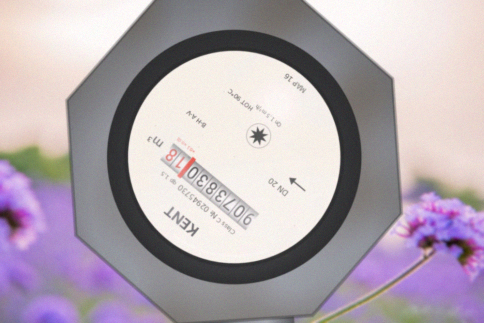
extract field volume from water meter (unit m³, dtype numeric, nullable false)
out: 9073830.18 m³
